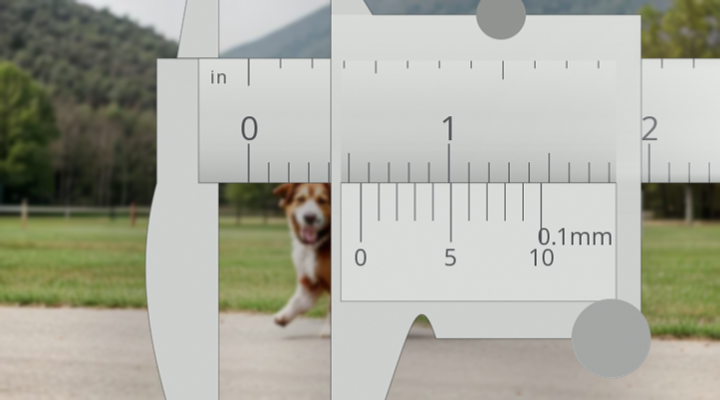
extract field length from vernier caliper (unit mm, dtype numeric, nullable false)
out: 5.6 mm
